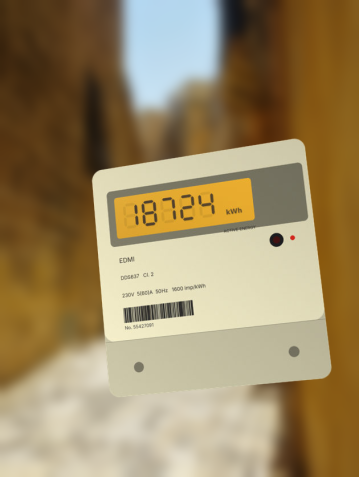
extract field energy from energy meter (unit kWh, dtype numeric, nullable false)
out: 18724 kWh
